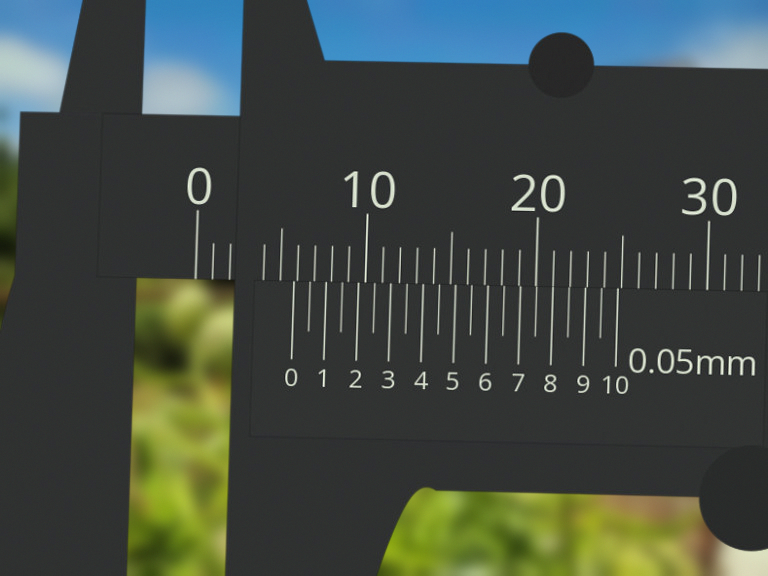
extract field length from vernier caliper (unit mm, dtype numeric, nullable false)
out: 5.8 mm
